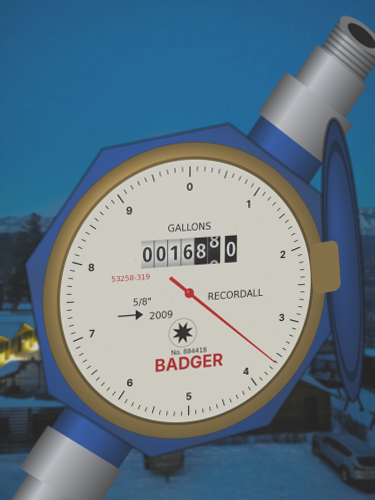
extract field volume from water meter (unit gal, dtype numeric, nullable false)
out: 16883.6 gal
